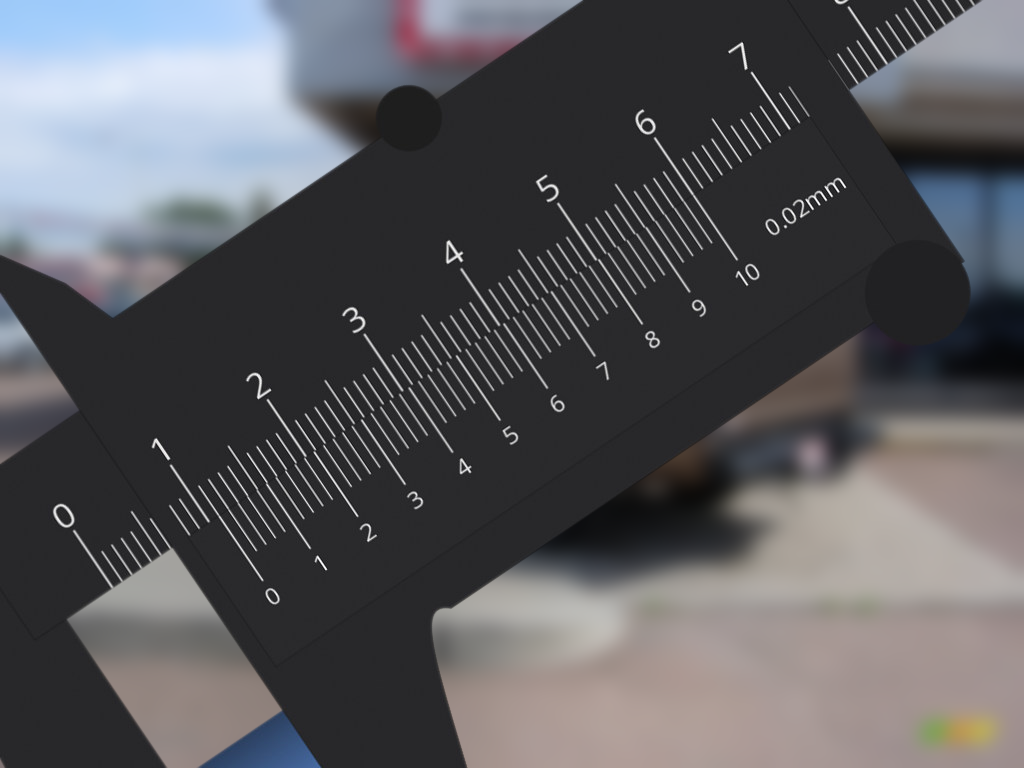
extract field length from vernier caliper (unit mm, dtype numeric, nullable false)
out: 11.0 mm
